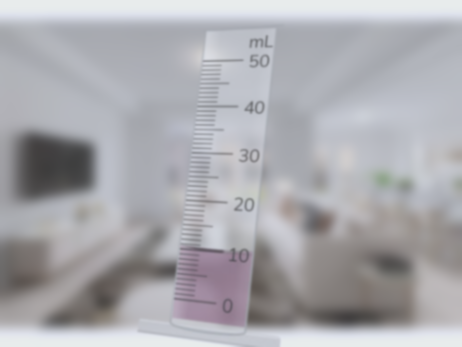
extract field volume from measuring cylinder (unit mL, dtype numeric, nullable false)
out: 10 mL
